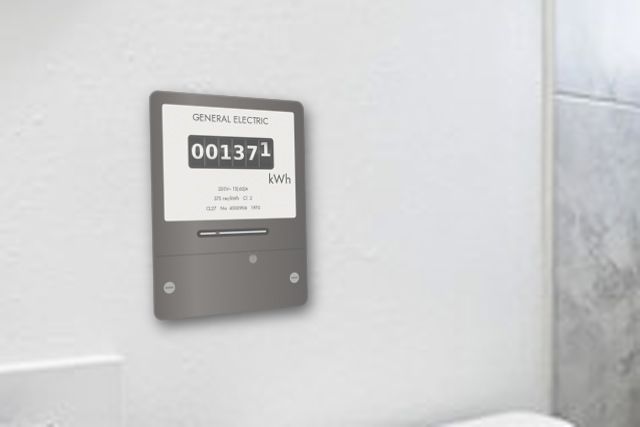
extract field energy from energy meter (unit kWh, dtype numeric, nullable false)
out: 1371 kWh
